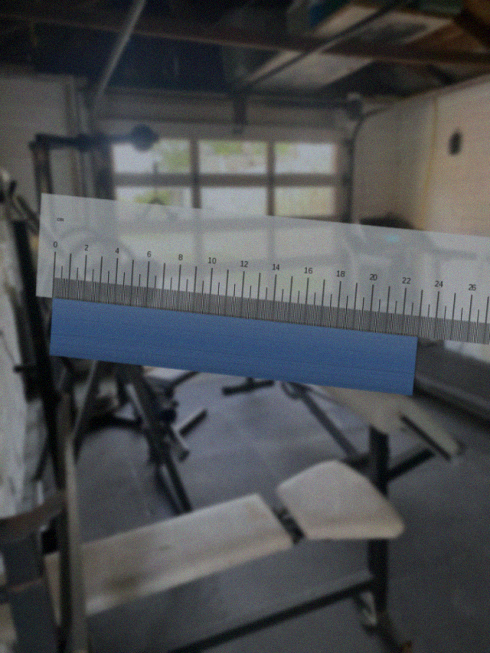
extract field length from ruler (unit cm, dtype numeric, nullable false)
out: 23 cm
